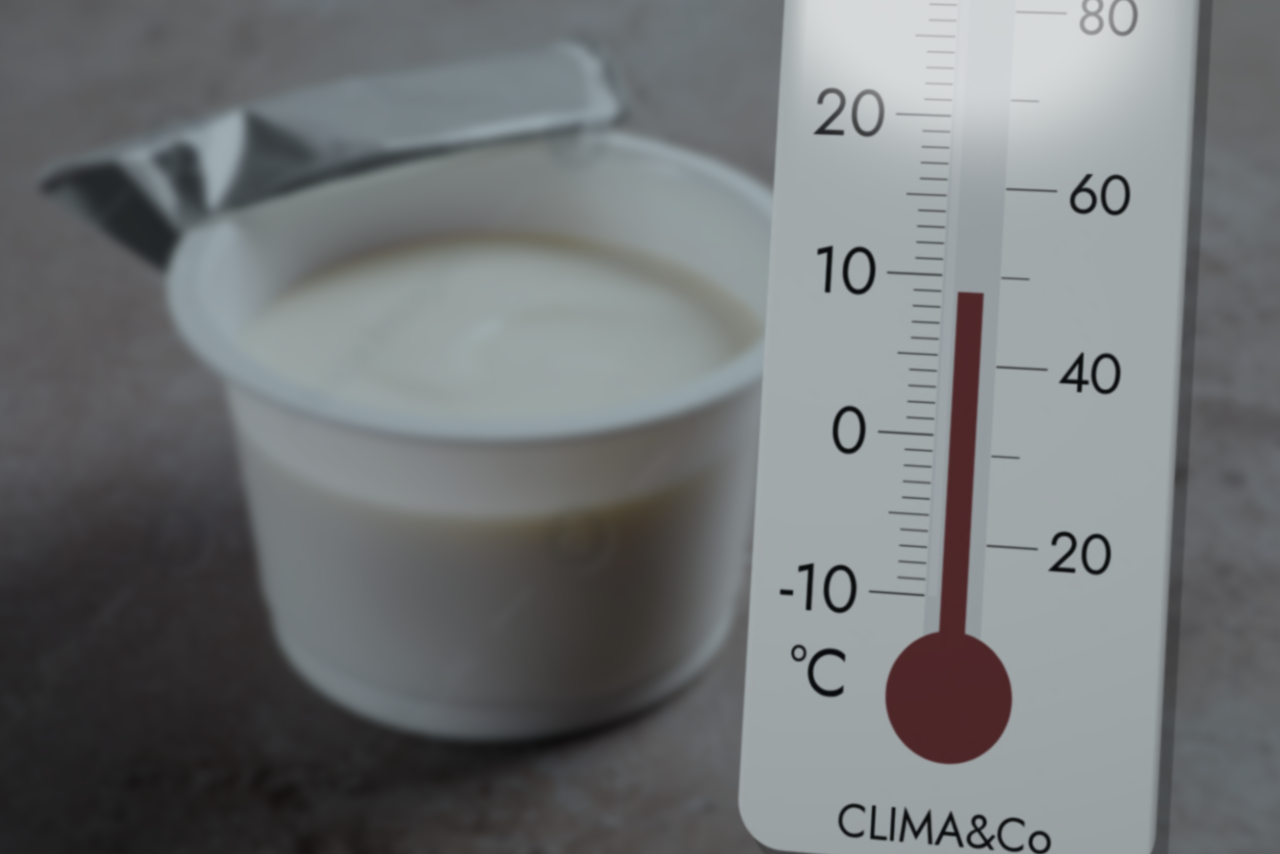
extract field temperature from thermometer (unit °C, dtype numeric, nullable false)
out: 9 °C
